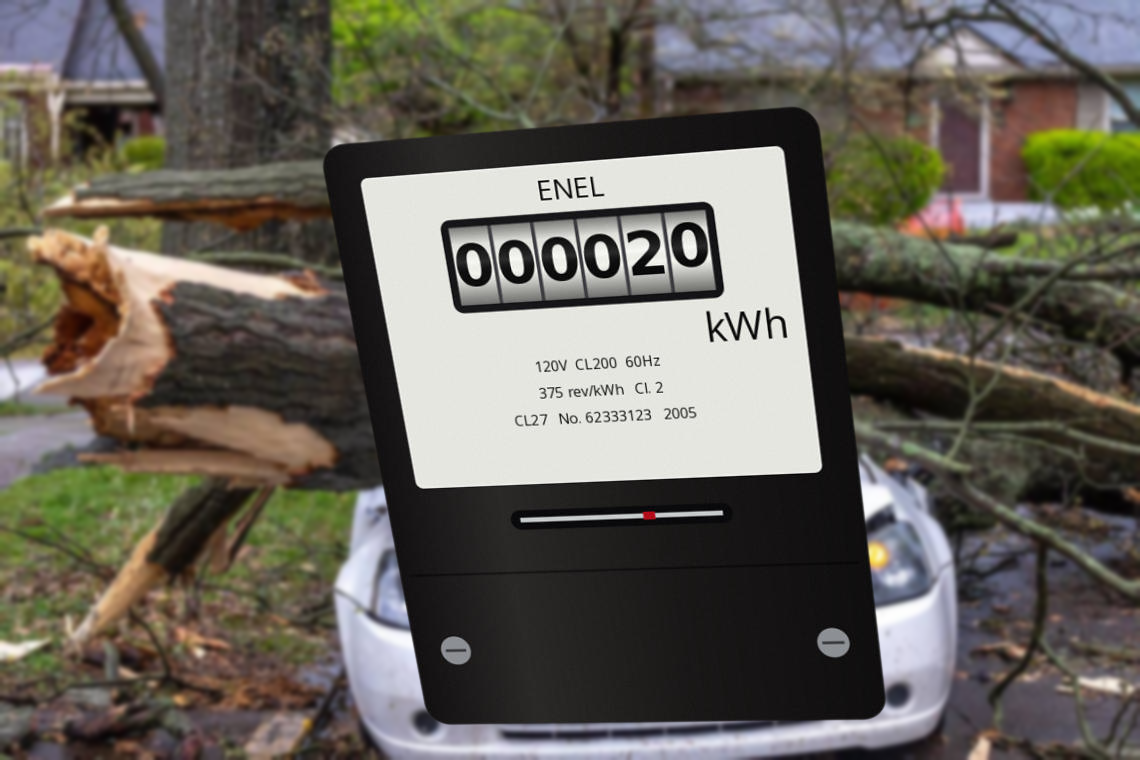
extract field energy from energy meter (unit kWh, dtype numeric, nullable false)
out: 20 kWh
